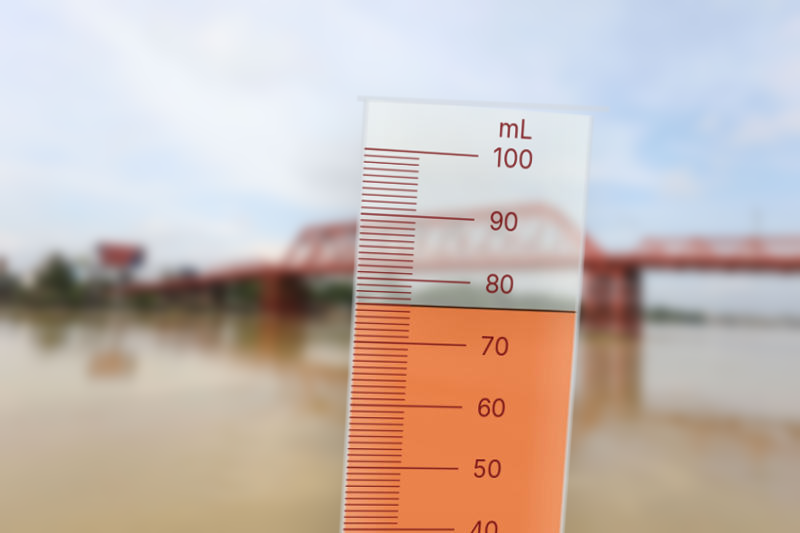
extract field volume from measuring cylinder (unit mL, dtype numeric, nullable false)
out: 76 mL
